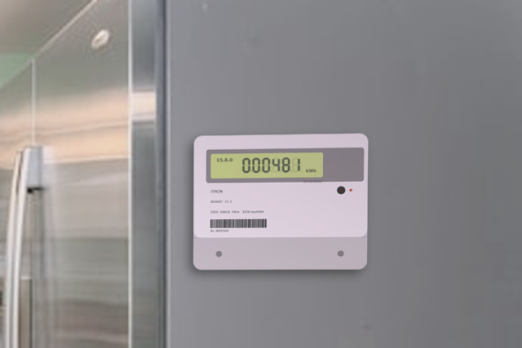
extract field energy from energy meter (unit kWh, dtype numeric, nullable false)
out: 481 kWh
